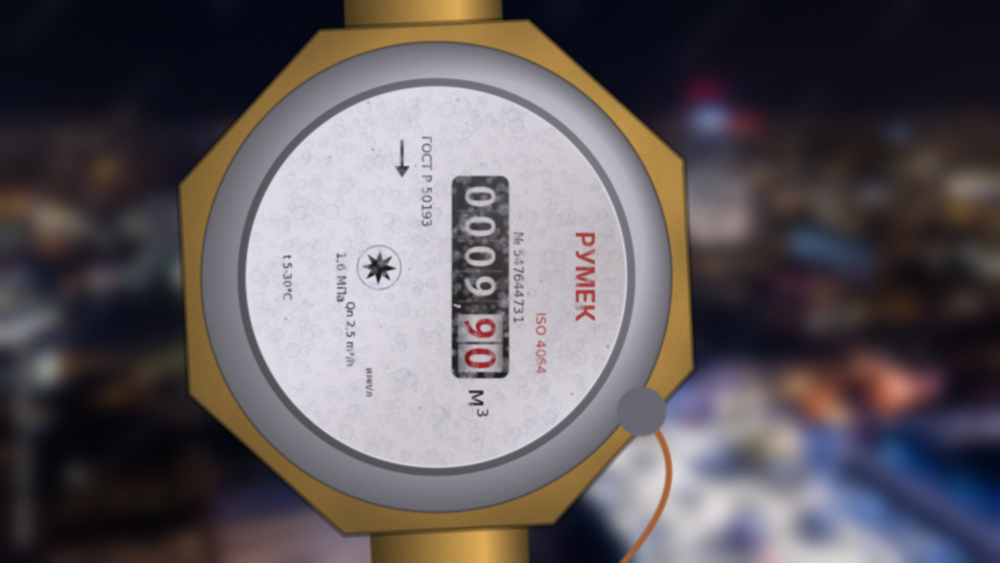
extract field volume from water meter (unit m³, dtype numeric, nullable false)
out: 9.90 m³
